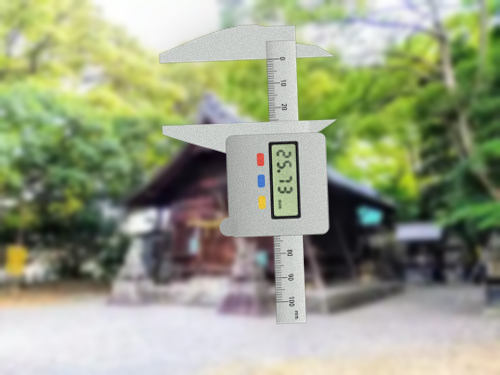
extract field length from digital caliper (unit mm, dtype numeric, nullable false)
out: 25.73 mm
